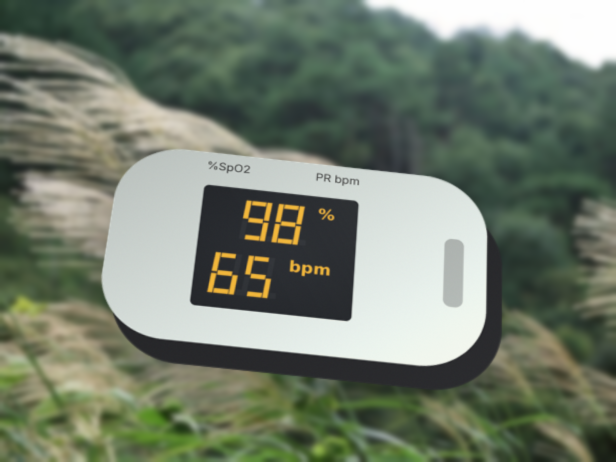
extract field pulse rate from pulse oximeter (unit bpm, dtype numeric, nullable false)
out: 65 bpm
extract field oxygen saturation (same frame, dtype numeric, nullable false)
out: 98 %
